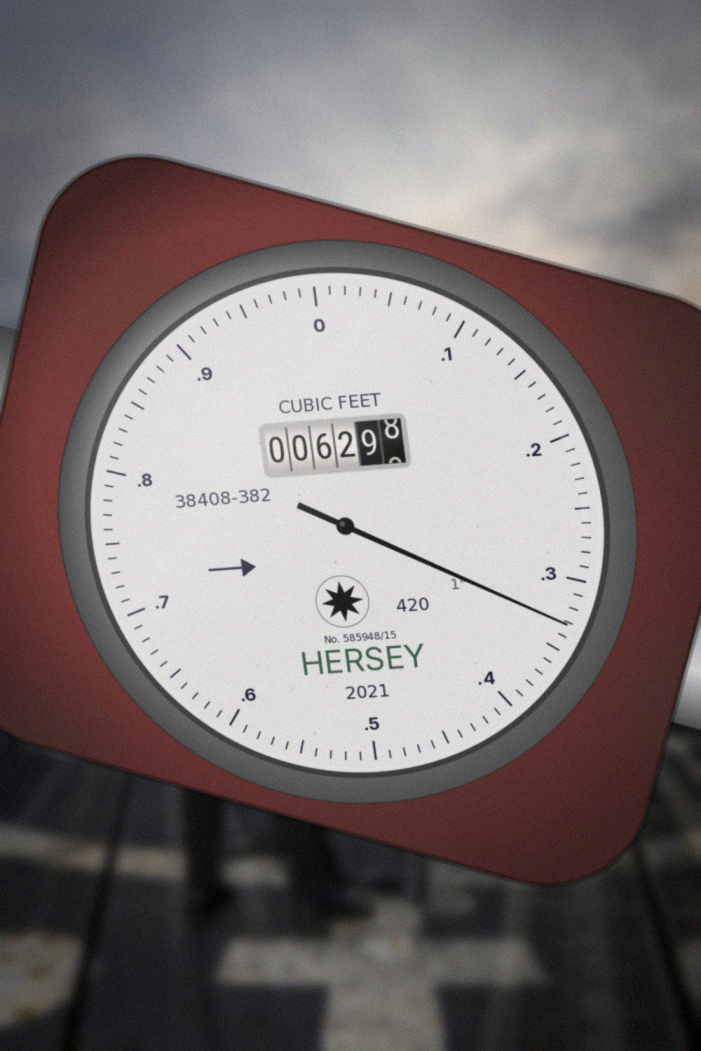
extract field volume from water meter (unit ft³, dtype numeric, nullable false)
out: 6298.33 ft³
